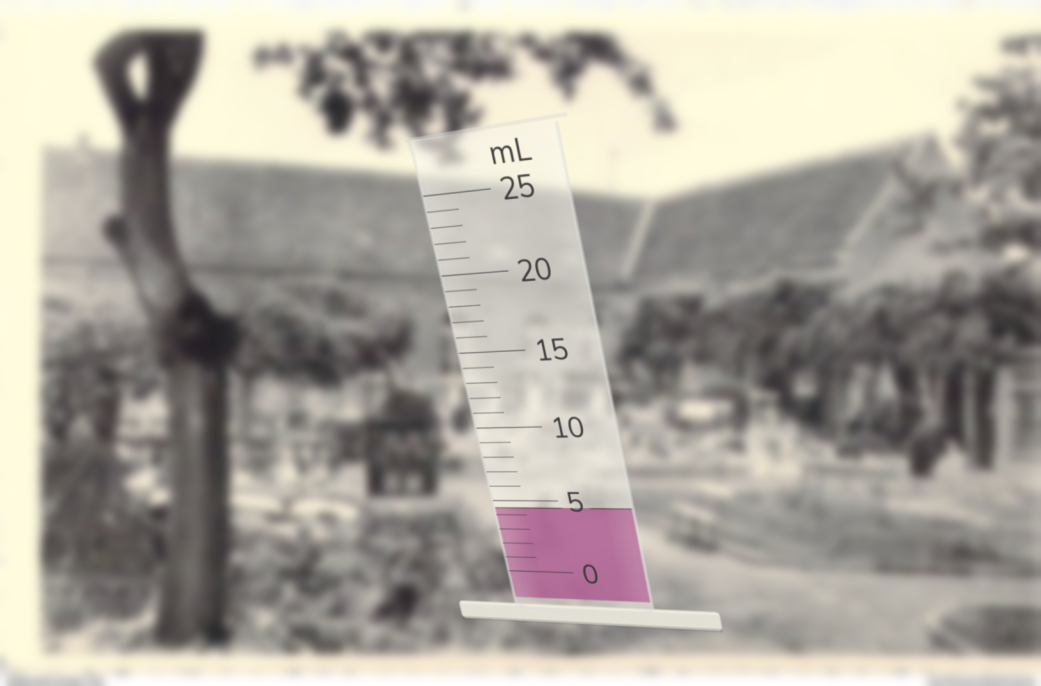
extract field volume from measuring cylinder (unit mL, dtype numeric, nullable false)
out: 4.5 mL
